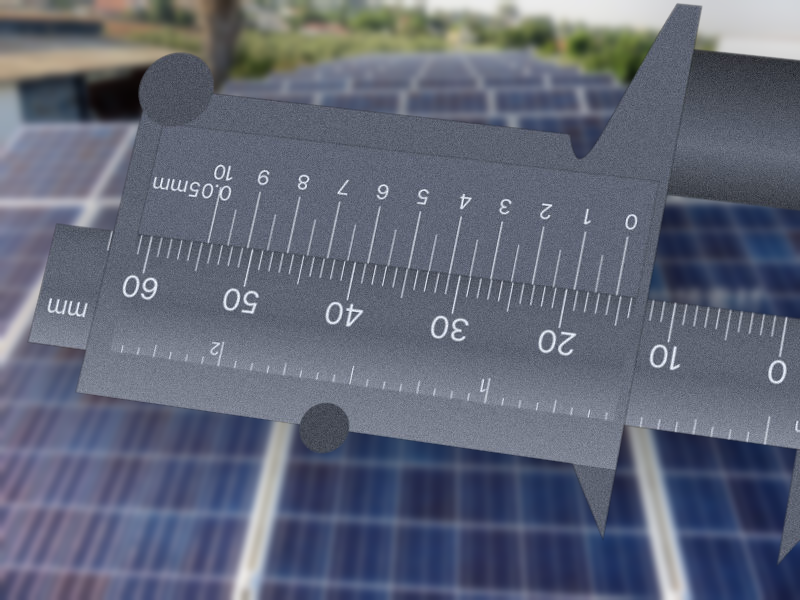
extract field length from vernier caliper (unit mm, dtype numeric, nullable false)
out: 15.4 mm
